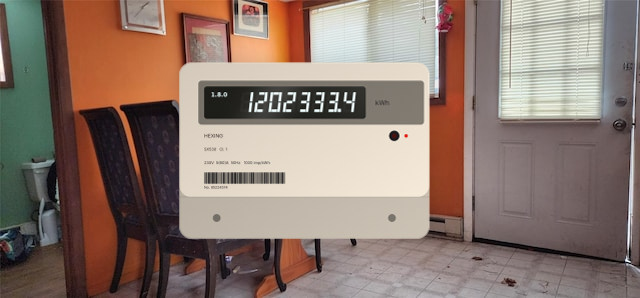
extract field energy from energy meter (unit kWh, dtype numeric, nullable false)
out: 1202333.4 kWh
